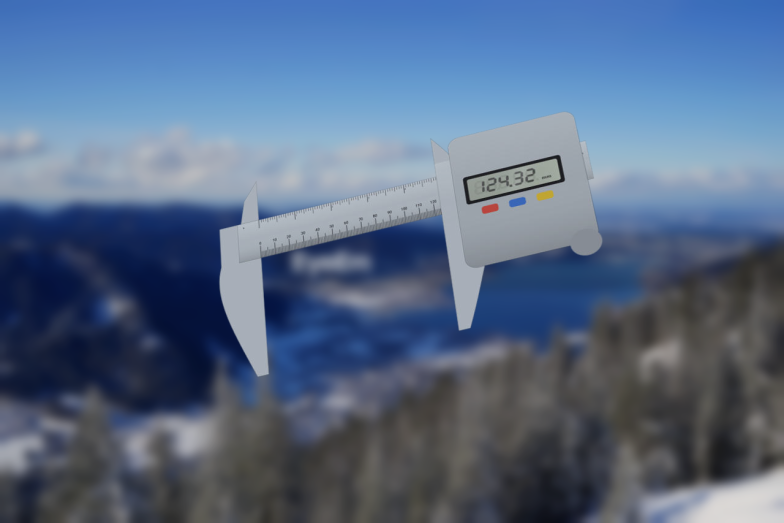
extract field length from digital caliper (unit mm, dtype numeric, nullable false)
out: 124.32 mm
